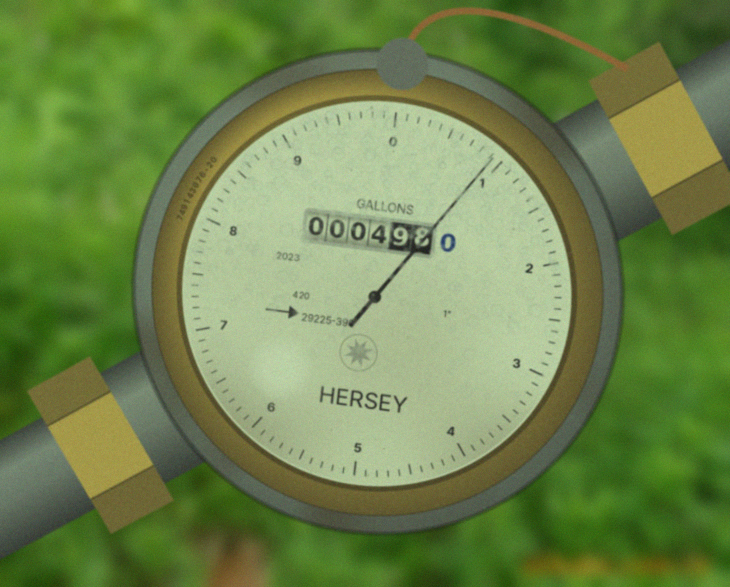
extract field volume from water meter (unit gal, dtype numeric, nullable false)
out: 4980.9 gal
